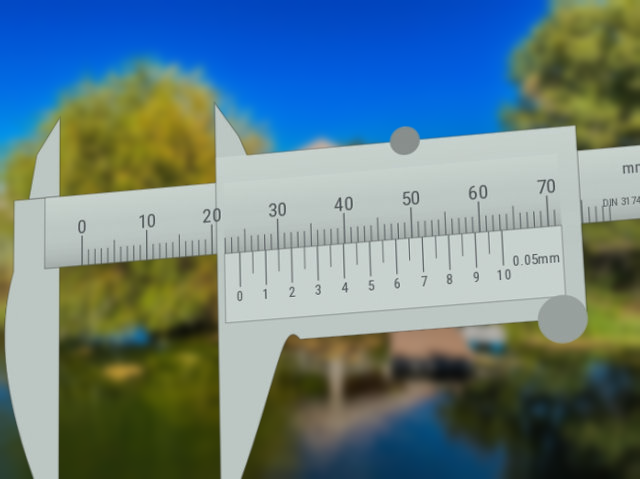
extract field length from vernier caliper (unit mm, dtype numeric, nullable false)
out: 24.2 mm
